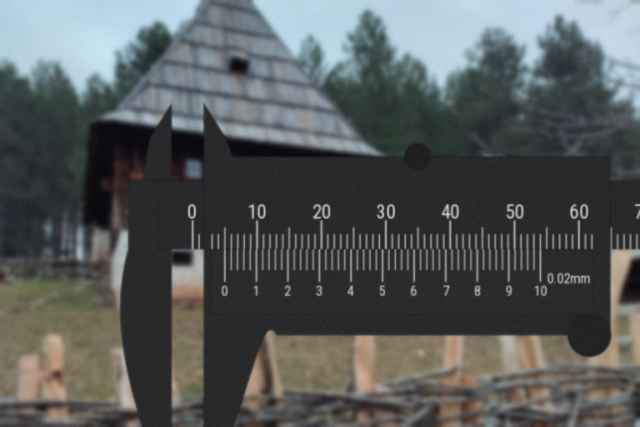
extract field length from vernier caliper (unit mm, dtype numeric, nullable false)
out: 5.0 mm
